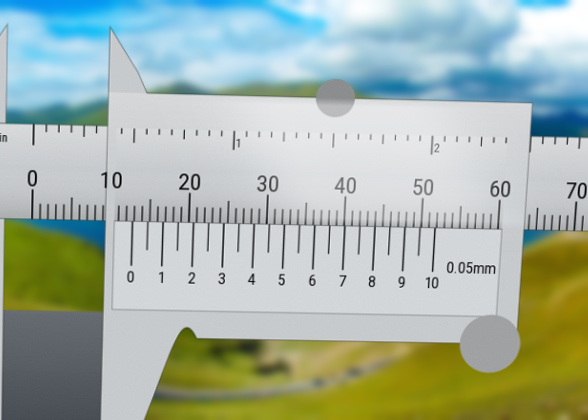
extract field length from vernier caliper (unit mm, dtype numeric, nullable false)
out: 12.8 mm
